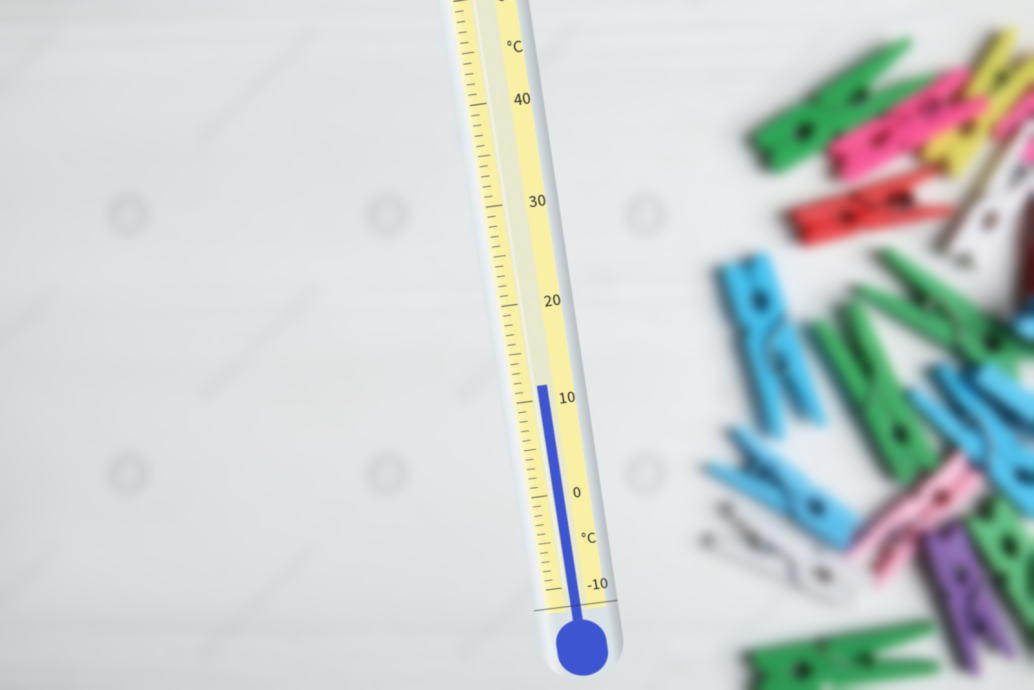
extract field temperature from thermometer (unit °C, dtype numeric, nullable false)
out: 11.5 °C
